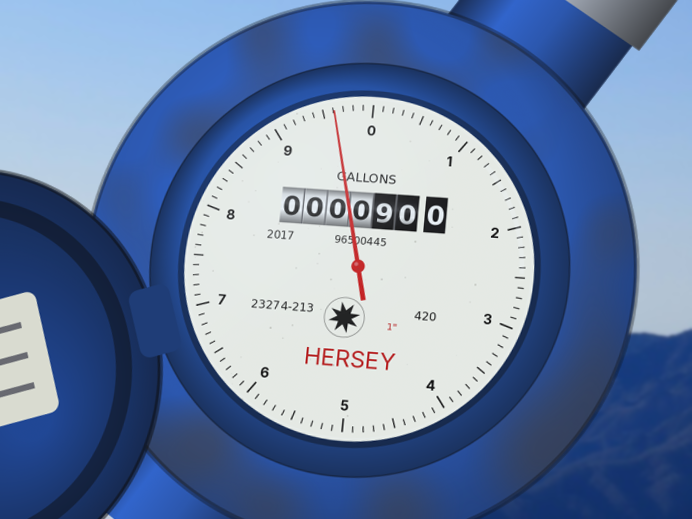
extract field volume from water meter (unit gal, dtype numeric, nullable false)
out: 899.6 gal
